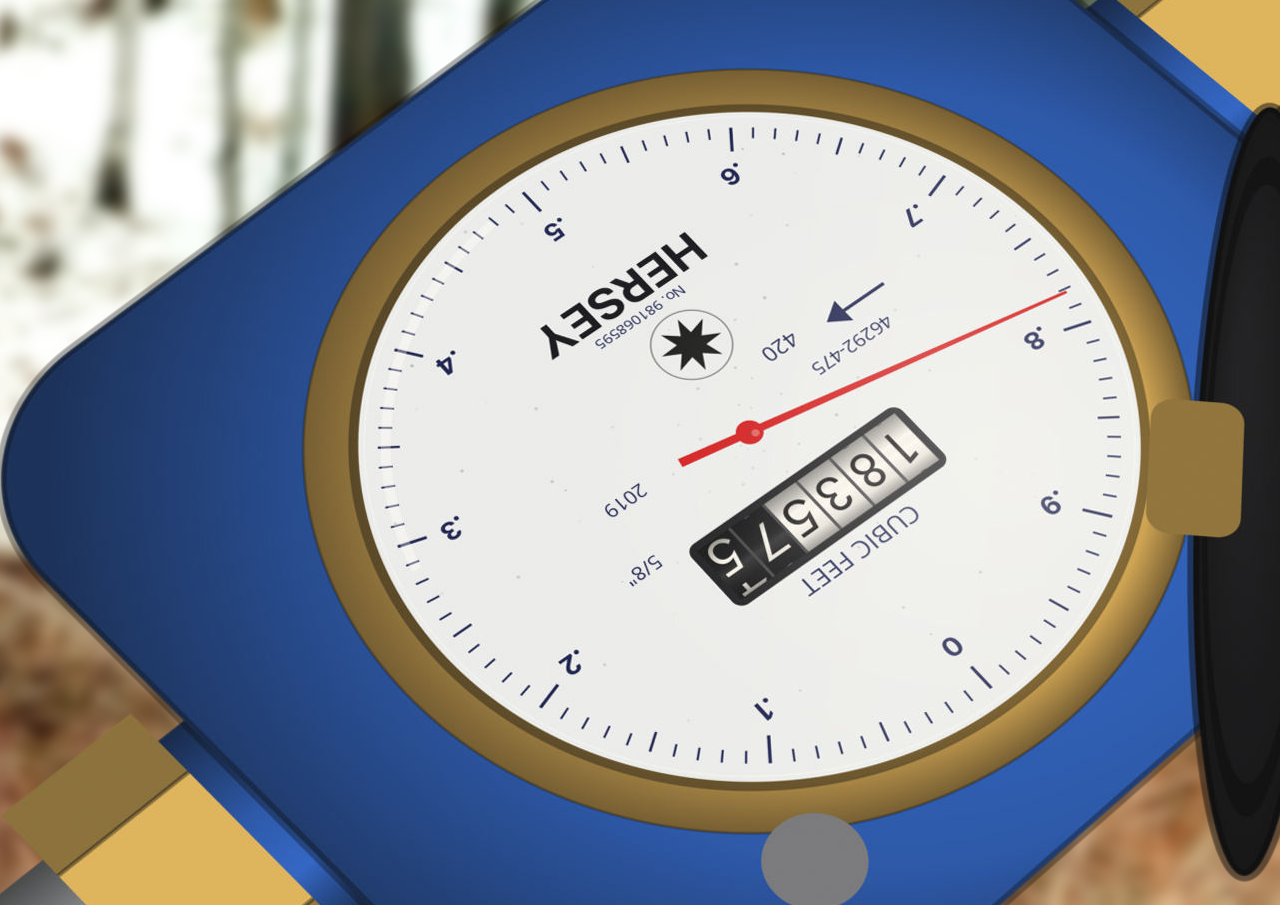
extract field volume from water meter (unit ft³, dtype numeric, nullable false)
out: 183574.78 ft³
